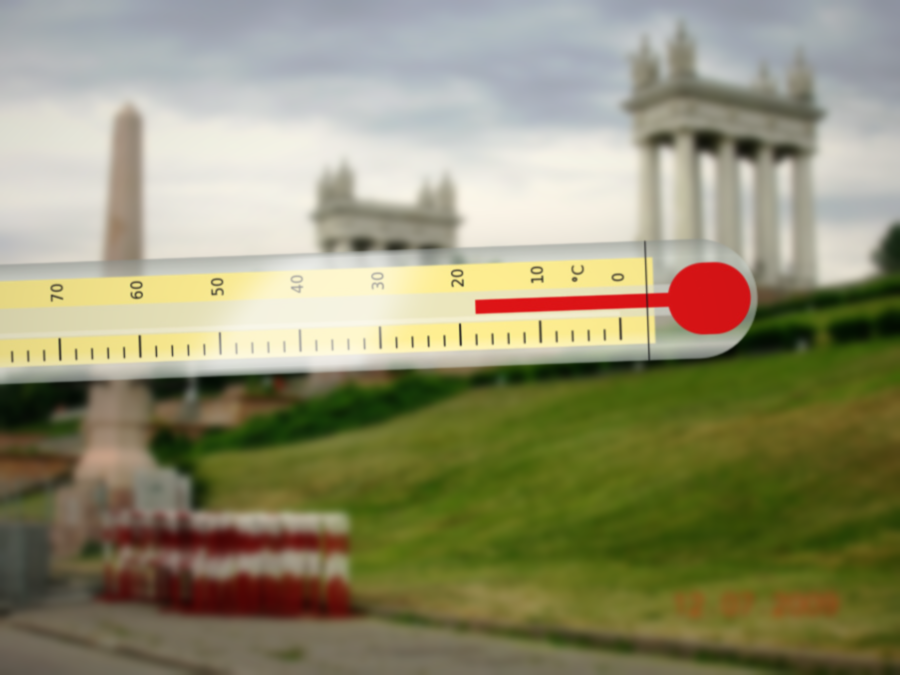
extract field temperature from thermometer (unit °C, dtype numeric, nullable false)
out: 18 °C
